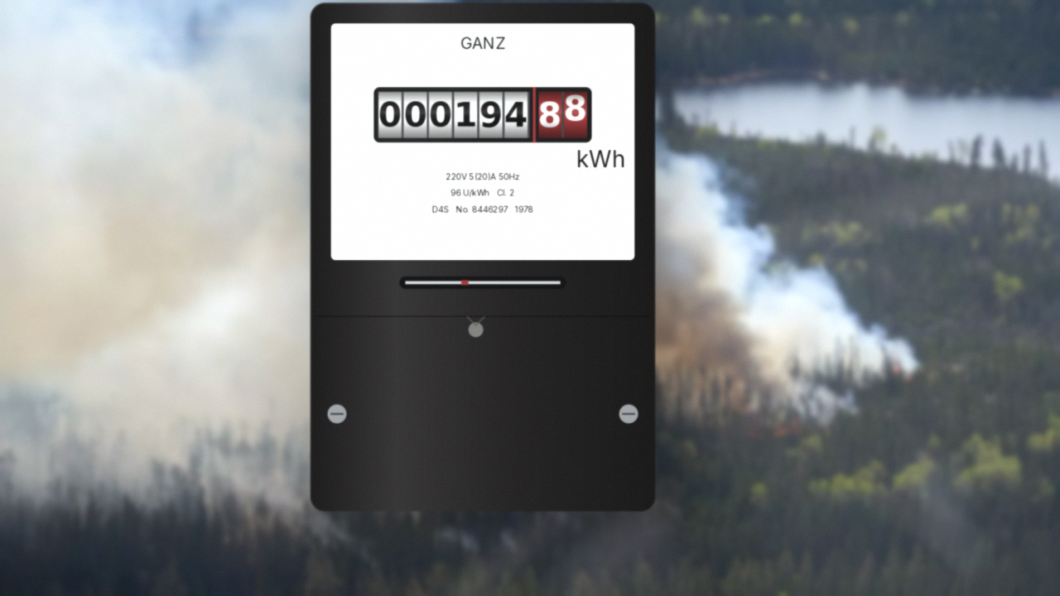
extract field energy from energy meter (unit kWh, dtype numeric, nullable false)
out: 194.88 kWh
